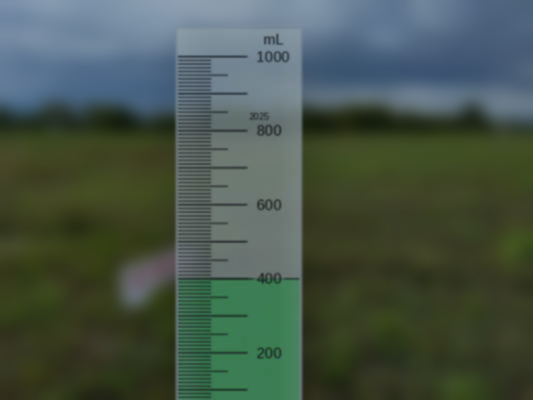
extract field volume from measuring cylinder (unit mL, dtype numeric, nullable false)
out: 400 mL
